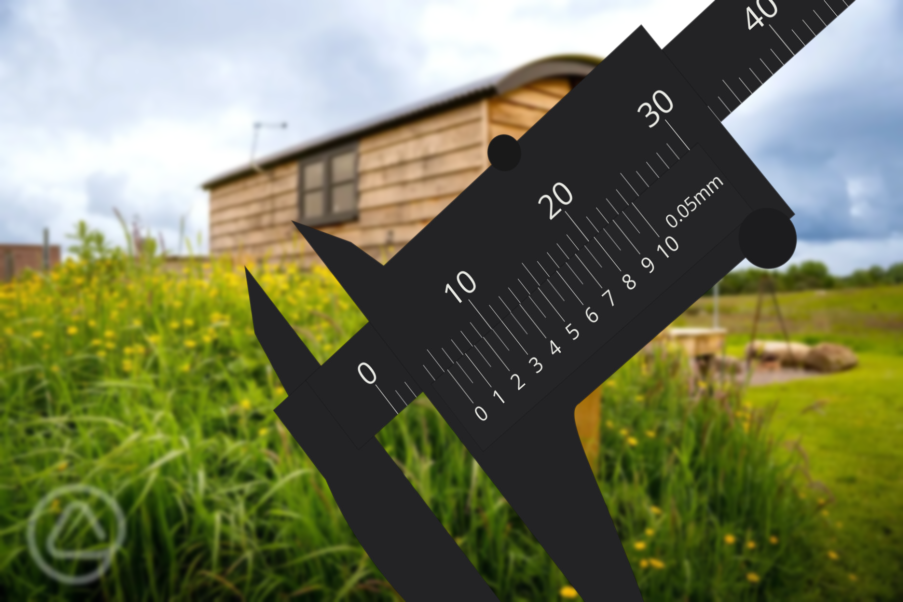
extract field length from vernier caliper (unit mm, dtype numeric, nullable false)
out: 5.3 mm
